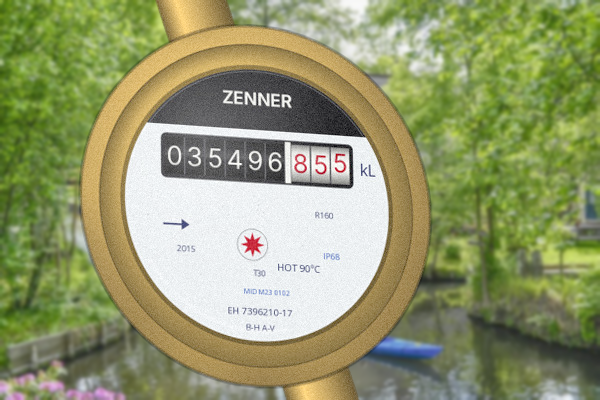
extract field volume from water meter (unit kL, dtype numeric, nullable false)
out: 35496.855 kL
